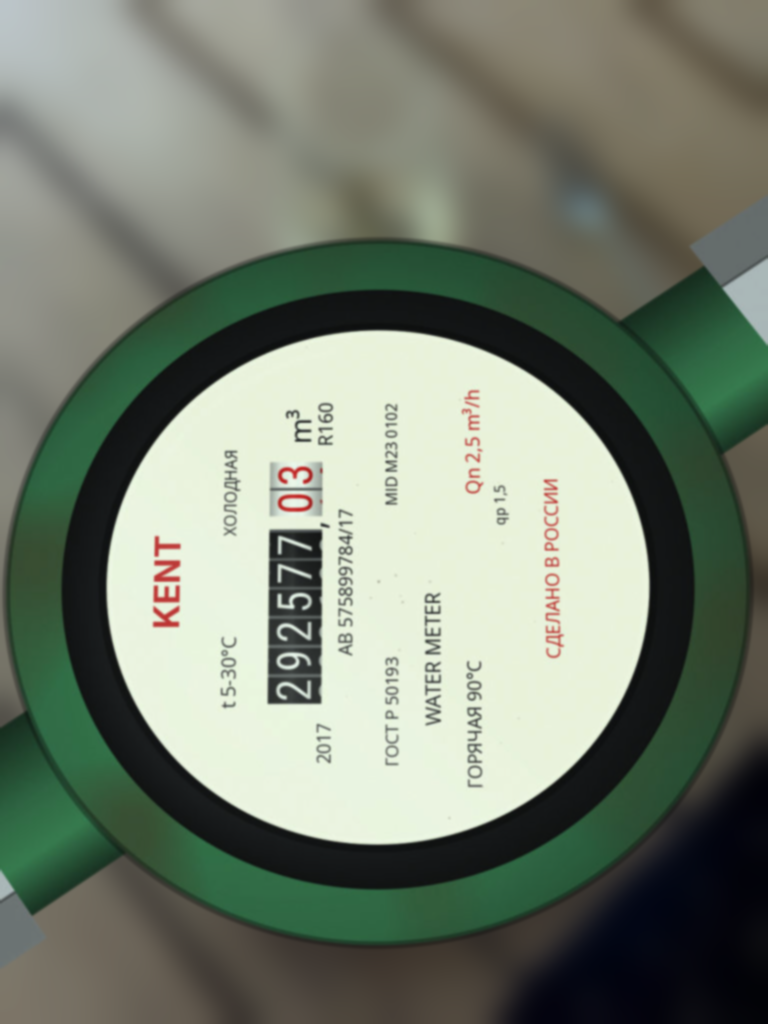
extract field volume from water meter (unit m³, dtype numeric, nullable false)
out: 292577.03 m³
